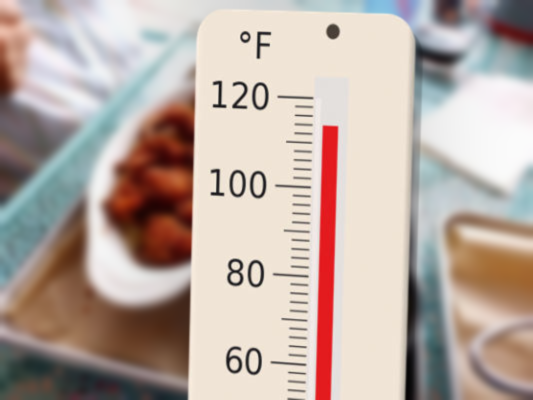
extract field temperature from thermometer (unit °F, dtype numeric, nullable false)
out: 114 °F
